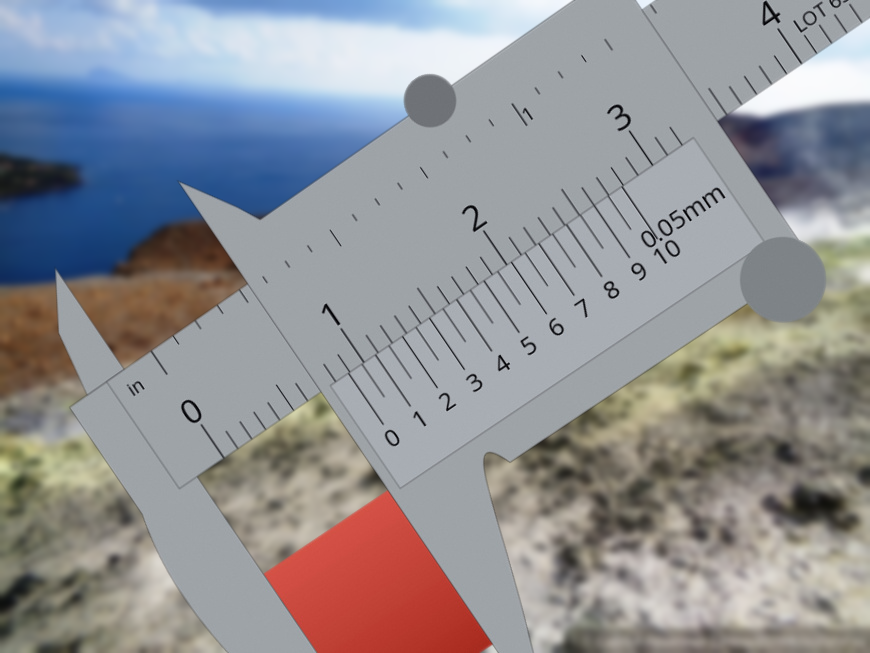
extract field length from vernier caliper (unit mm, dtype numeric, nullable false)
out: 8.9 mm
